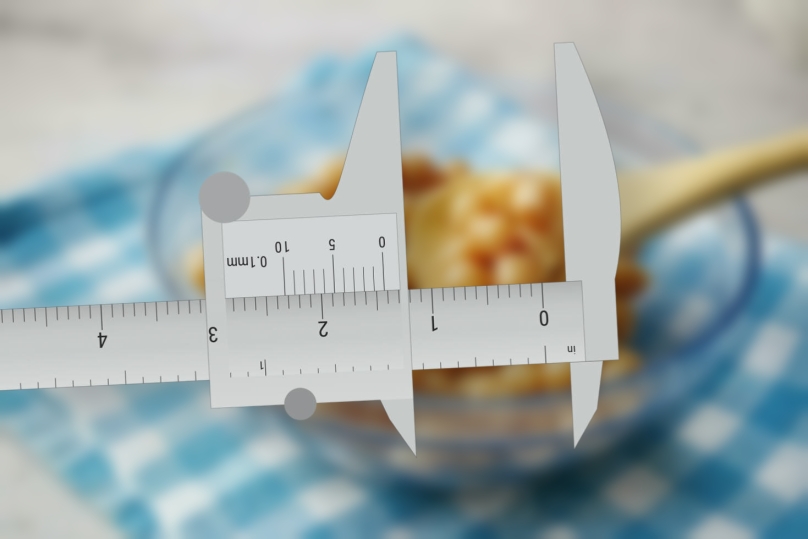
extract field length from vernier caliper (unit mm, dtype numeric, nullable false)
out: 14.3 mm
